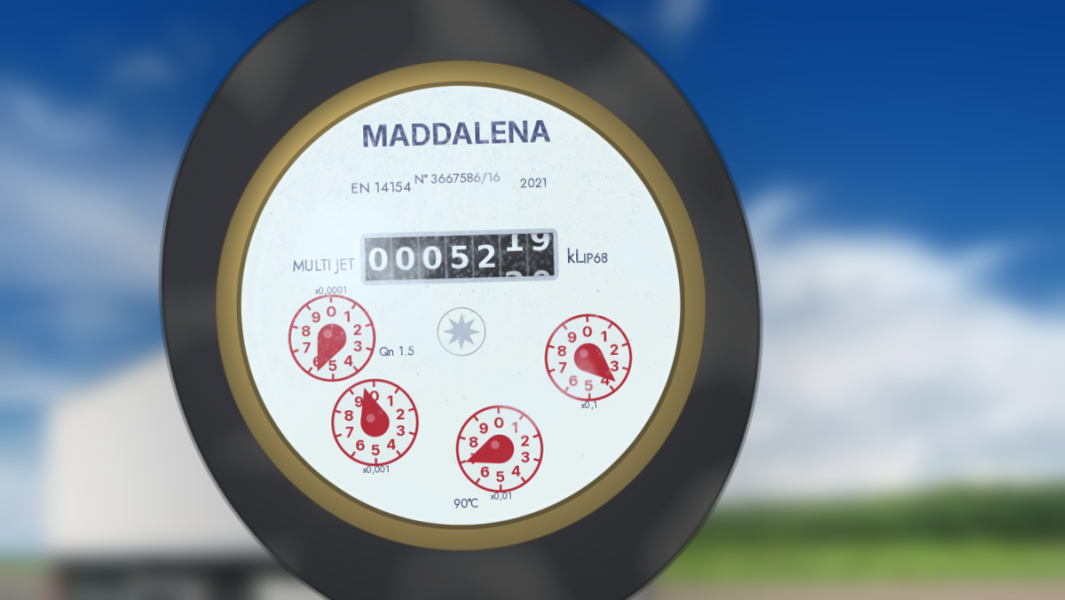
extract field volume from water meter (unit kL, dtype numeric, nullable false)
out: 5219.3695 kL
